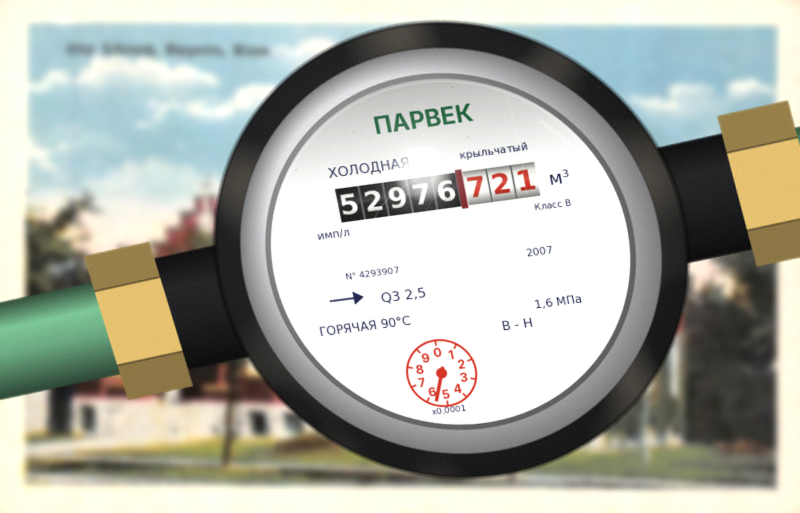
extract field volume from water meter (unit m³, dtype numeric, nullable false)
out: 52976.7215 m³
